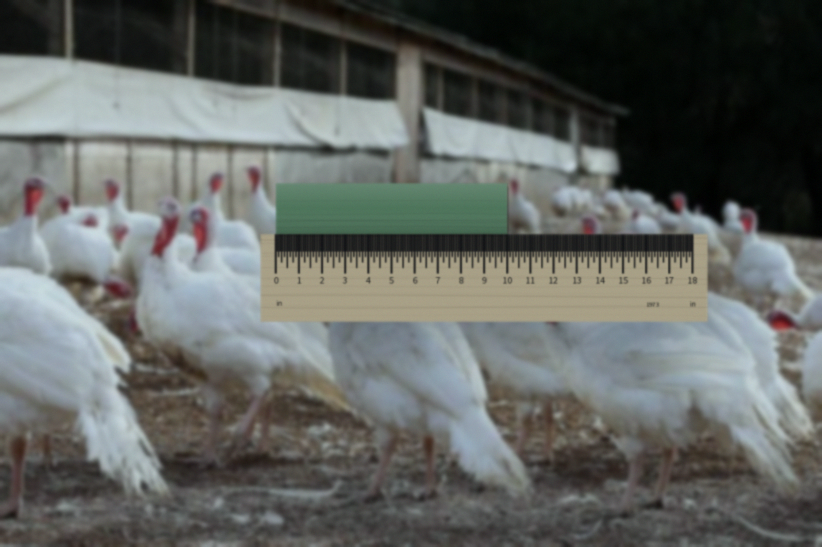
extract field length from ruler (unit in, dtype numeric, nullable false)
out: 10 in
